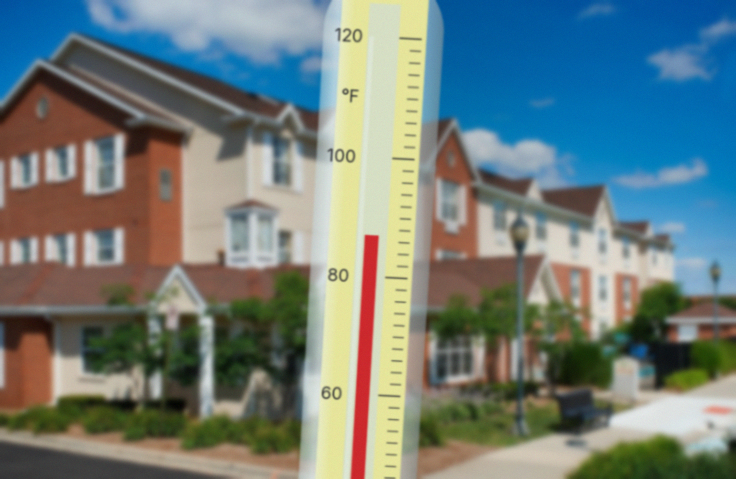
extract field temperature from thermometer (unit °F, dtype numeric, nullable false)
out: 87 °F
